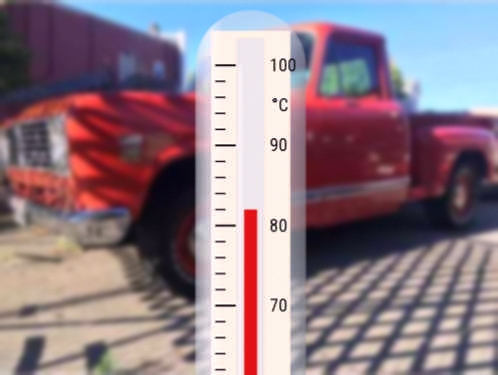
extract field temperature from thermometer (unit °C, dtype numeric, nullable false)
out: 82 °C
